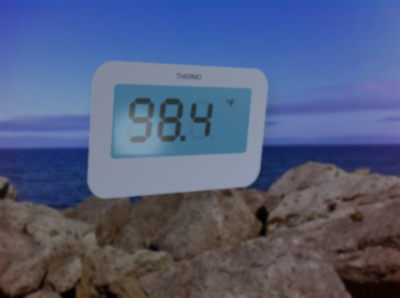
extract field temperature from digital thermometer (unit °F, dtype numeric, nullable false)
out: 98.4 °F
